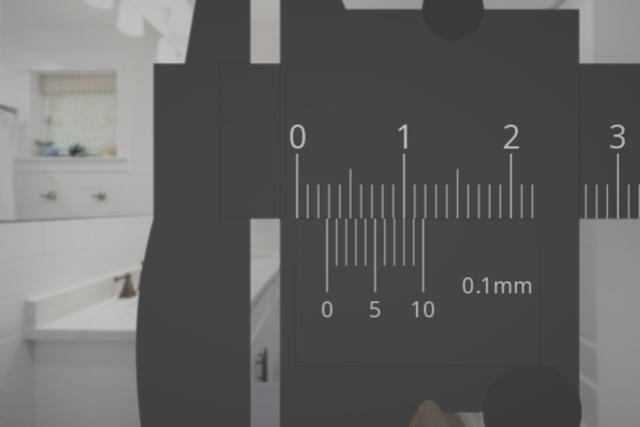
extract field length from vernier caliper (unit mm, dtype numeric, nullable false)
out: 2.8 mm
